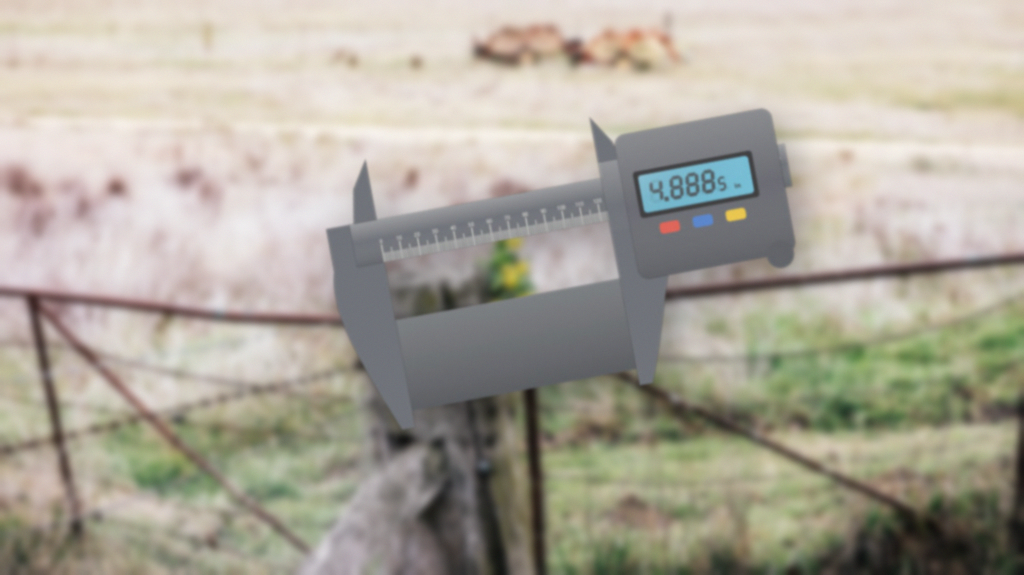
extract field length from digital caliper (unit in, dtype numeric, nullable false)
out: 4.8885 in
